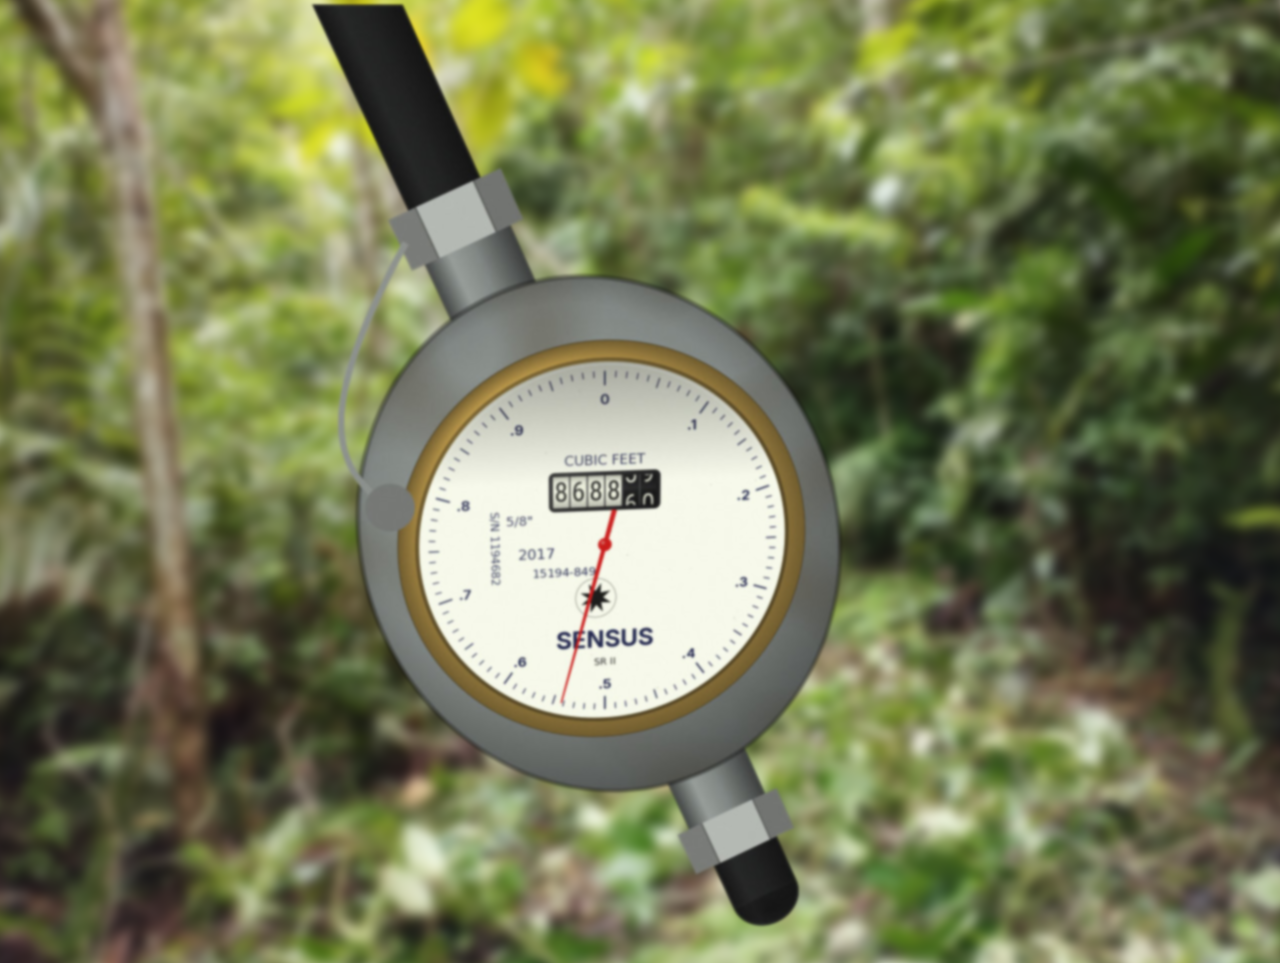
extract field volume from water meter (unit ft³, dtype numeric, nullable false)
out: 868859.54 ft³
